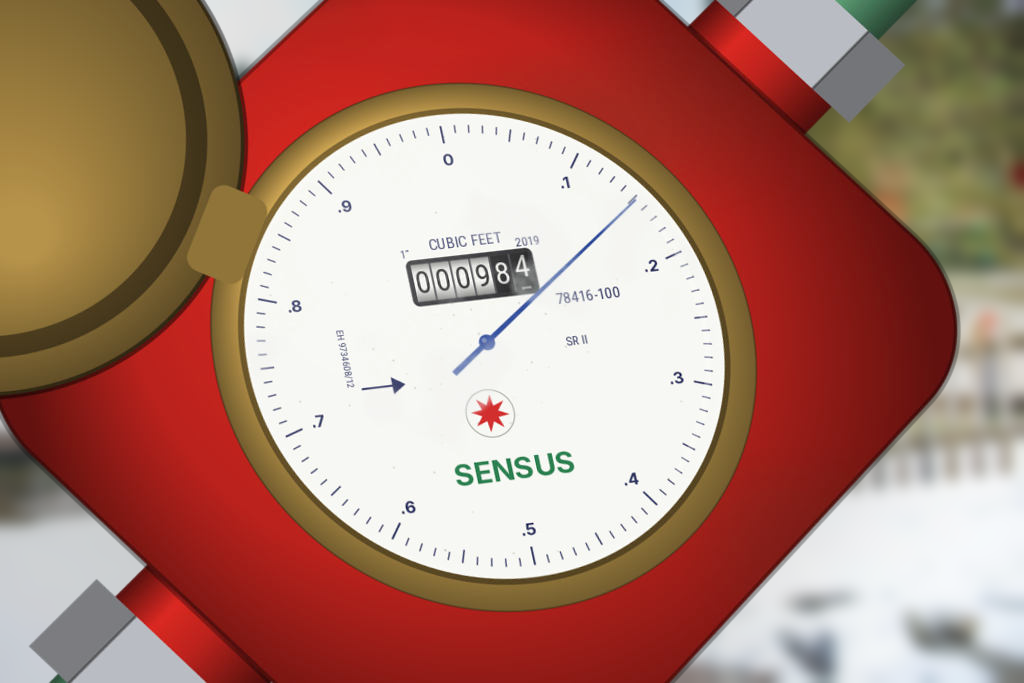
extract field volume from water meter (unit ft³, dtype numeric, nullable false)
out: 984.15 ft³
